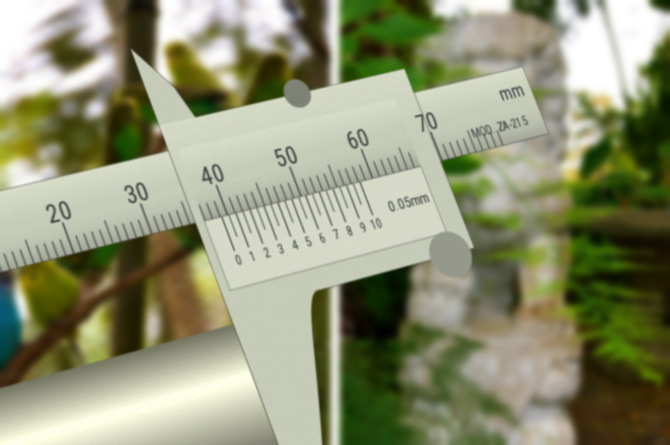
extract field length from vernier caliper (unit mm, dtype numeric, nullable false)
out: 39.2 mm
